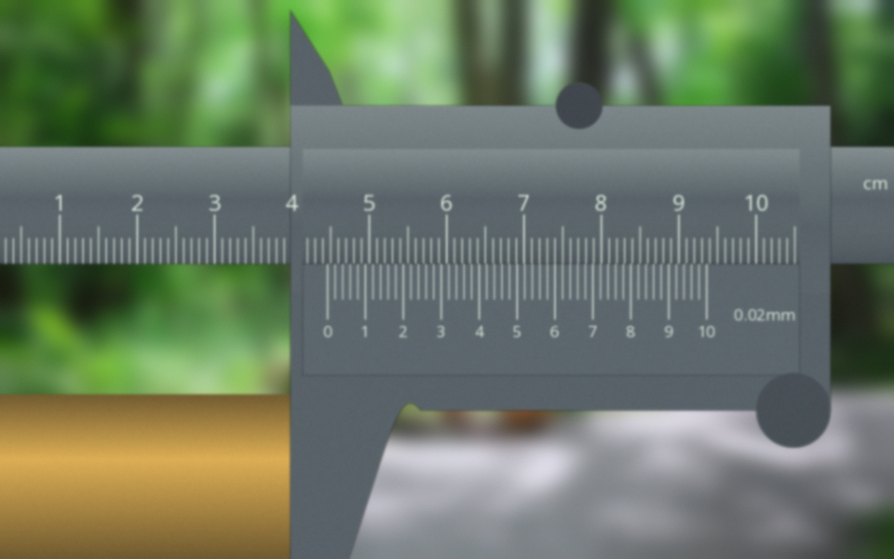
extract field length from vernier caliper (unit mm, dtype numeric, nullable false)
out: 44.6 mm
